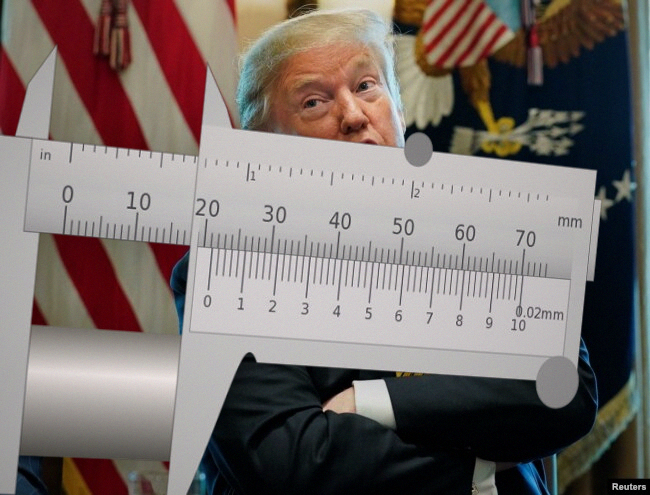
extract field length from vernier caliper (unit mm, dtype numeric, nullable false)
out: 21.2 mm
